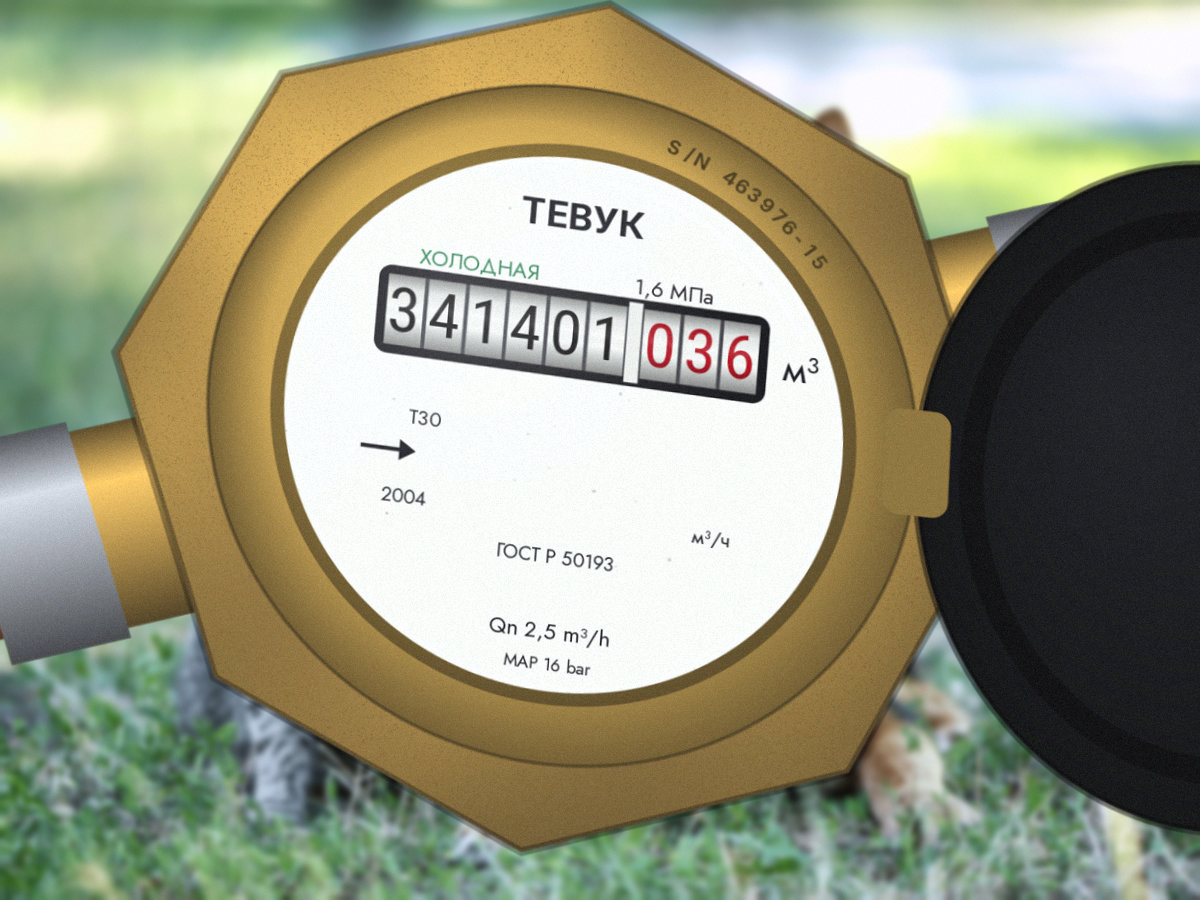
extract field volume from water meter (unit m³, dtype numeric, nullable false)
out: 341401.036 m³
